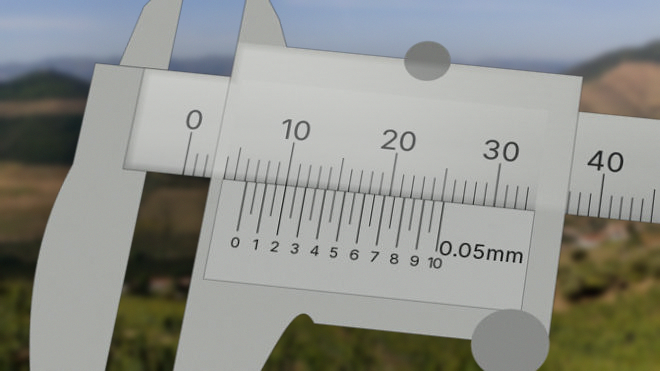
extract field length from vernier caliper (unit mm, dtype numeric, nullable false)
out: 6.2 mm
